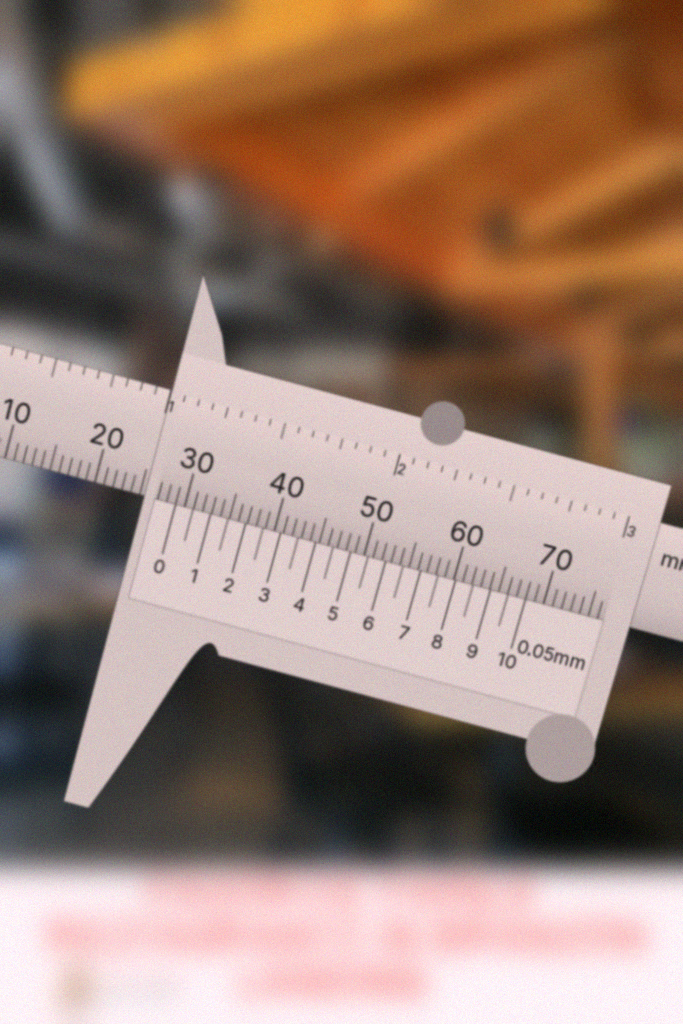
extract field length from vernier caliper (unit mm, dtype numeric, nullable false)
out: 29.0 mm
